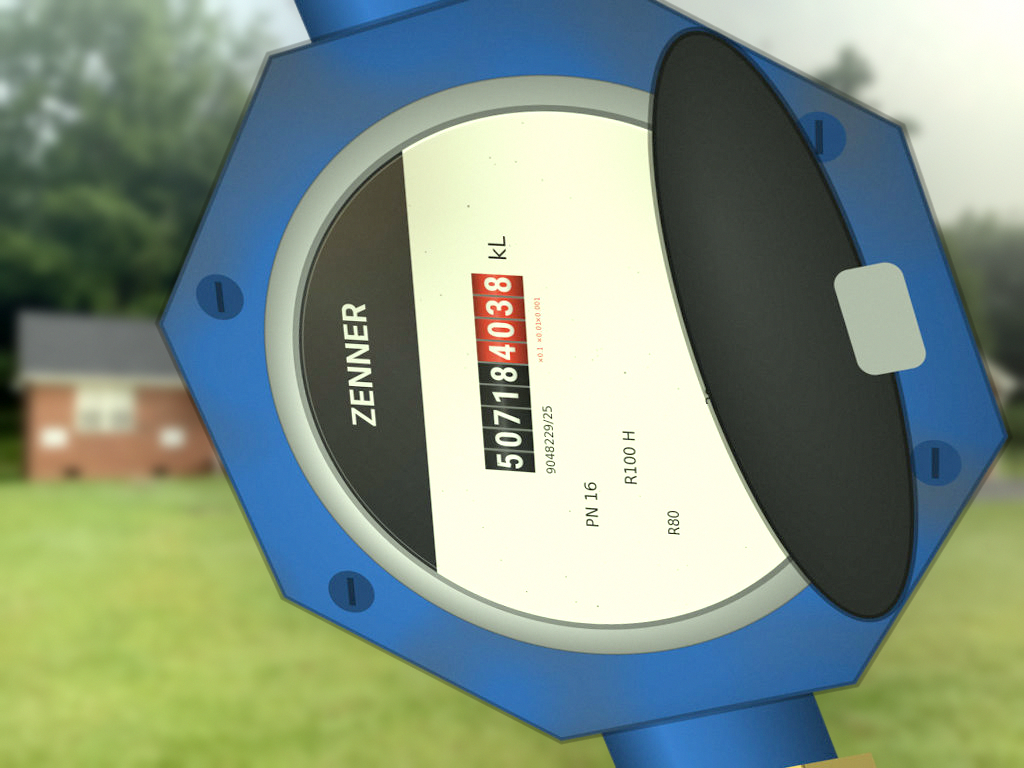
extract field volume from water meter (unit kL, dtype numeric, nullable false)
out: 50718.4038 kL
